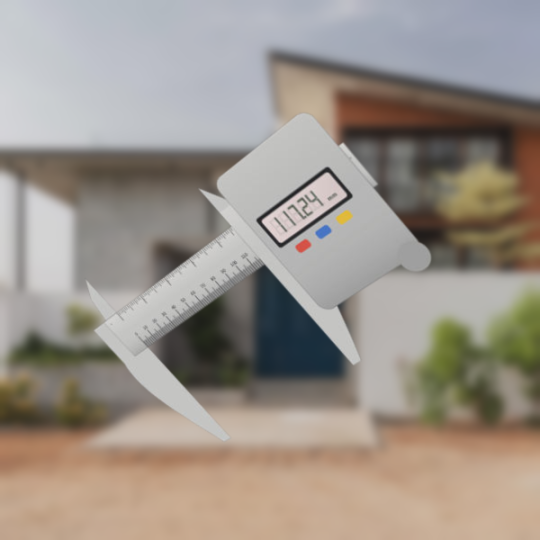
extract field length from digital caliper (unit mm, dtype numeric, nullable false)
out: 117.24 mm
